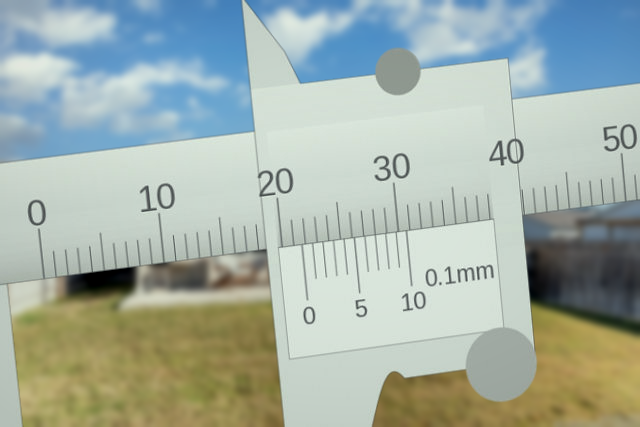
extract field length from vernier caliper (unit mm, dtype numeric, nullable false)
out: 21.7 mm
